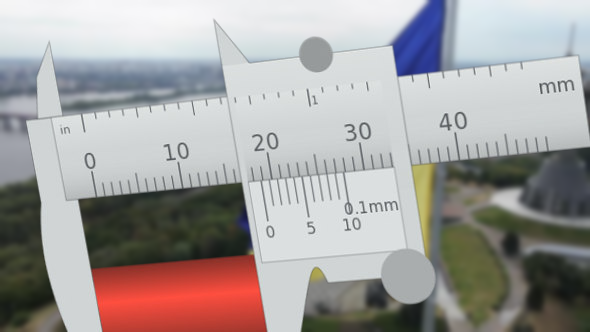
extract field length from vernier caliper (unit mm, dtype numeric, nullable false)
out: 18.8 mm
